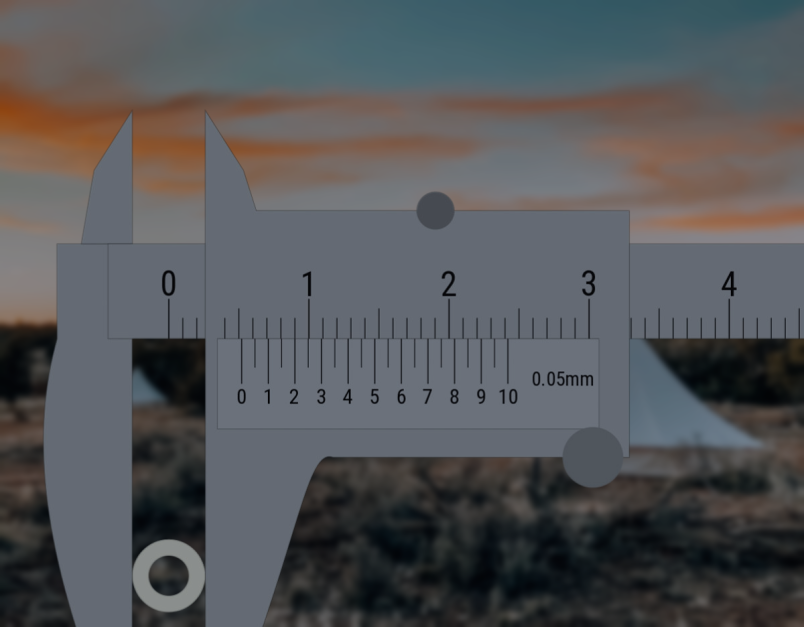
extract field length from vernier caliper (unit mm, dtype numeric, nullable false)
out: 5.2 mm
